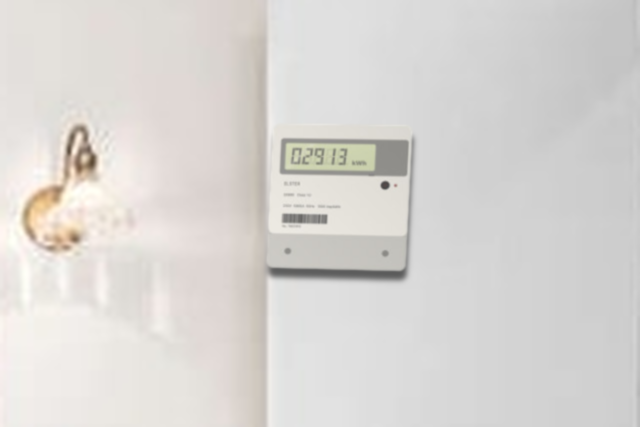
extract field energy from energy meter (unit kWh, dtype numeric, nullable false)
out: 2913 kWh
